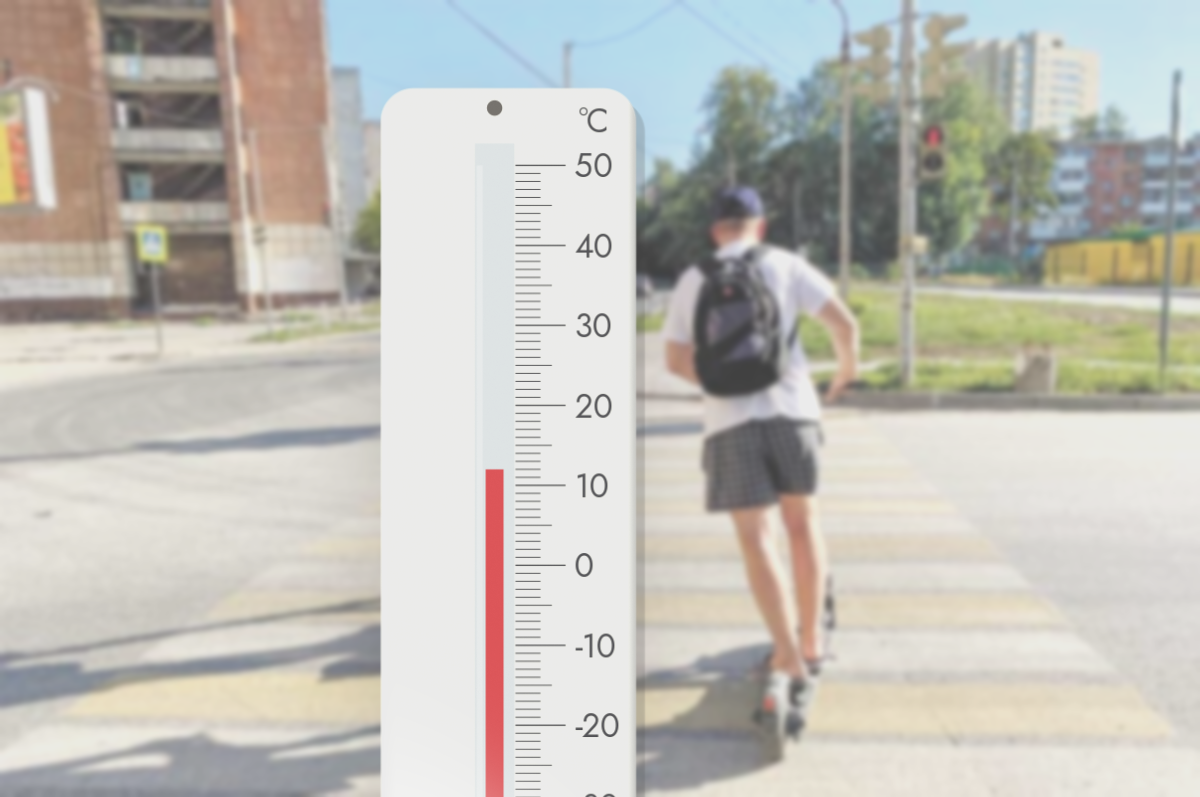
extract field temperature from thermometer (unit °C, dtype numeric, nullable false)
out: 12 °C
